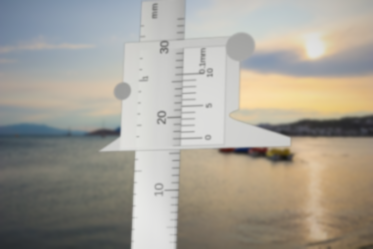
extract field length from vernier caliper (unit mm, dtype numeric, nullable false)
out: 17.0 mm
